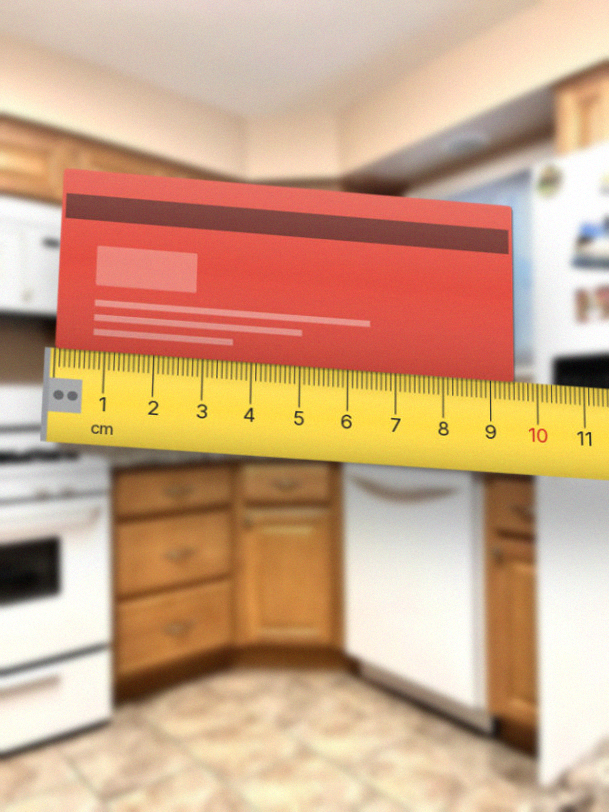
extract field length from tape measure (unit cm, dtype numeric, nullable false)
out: 9.5 cm
